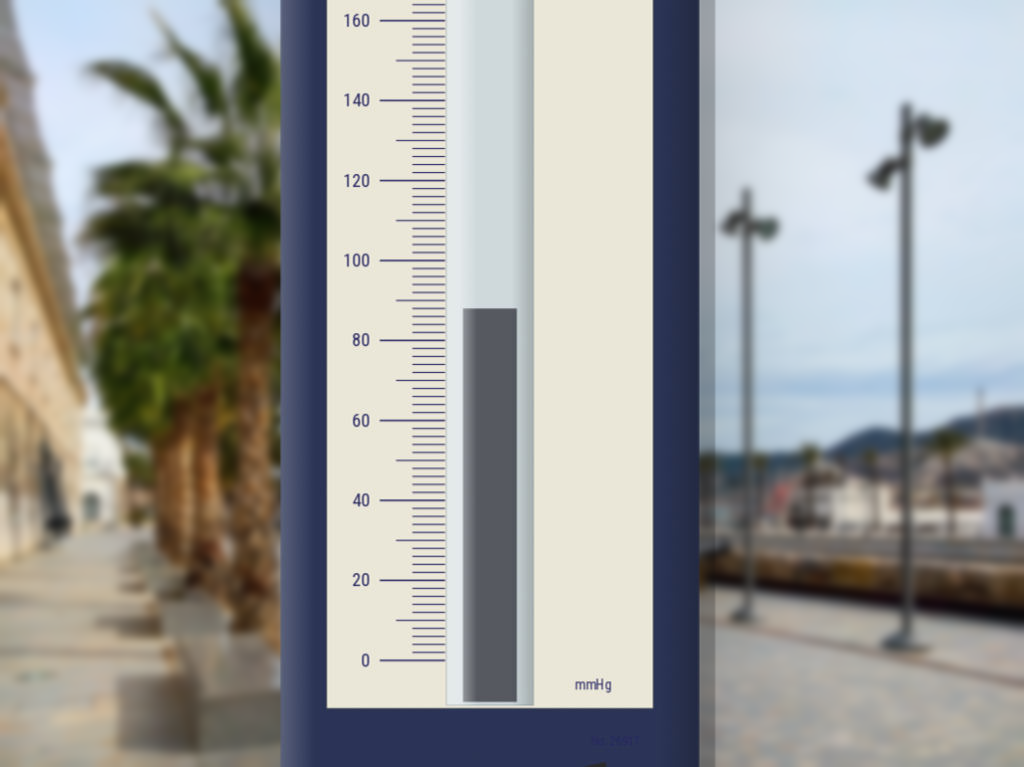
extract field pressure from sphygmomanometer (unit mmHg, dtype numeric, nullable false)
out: 88 mmHg
